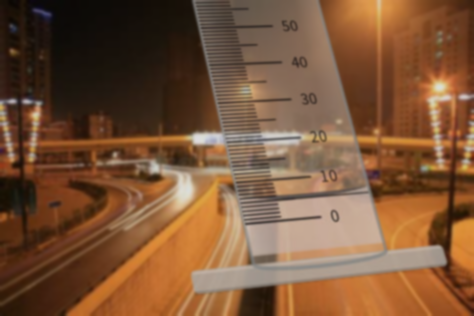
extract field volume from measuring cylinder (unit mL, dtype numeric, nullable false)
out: 5 mL
